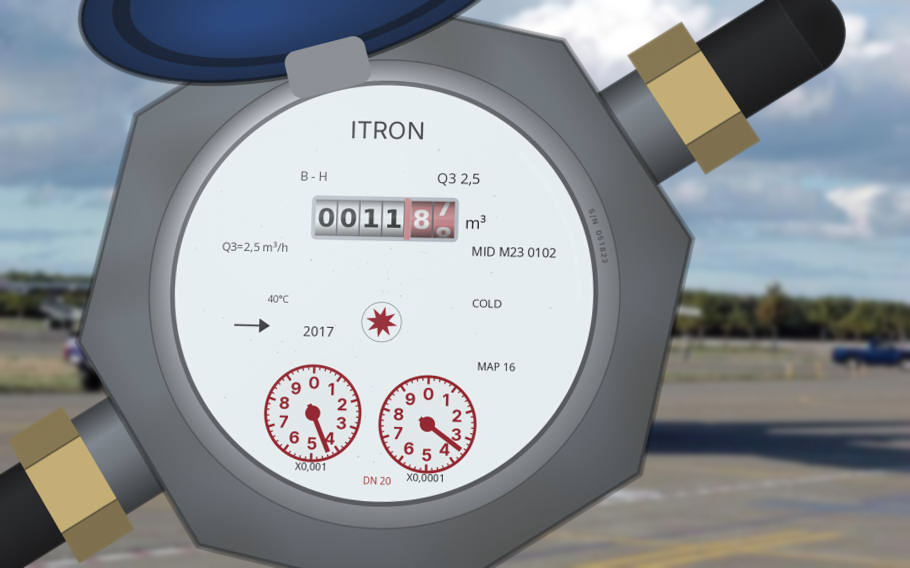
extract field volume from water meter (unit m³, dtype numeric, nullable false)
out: 11.8743 m³
